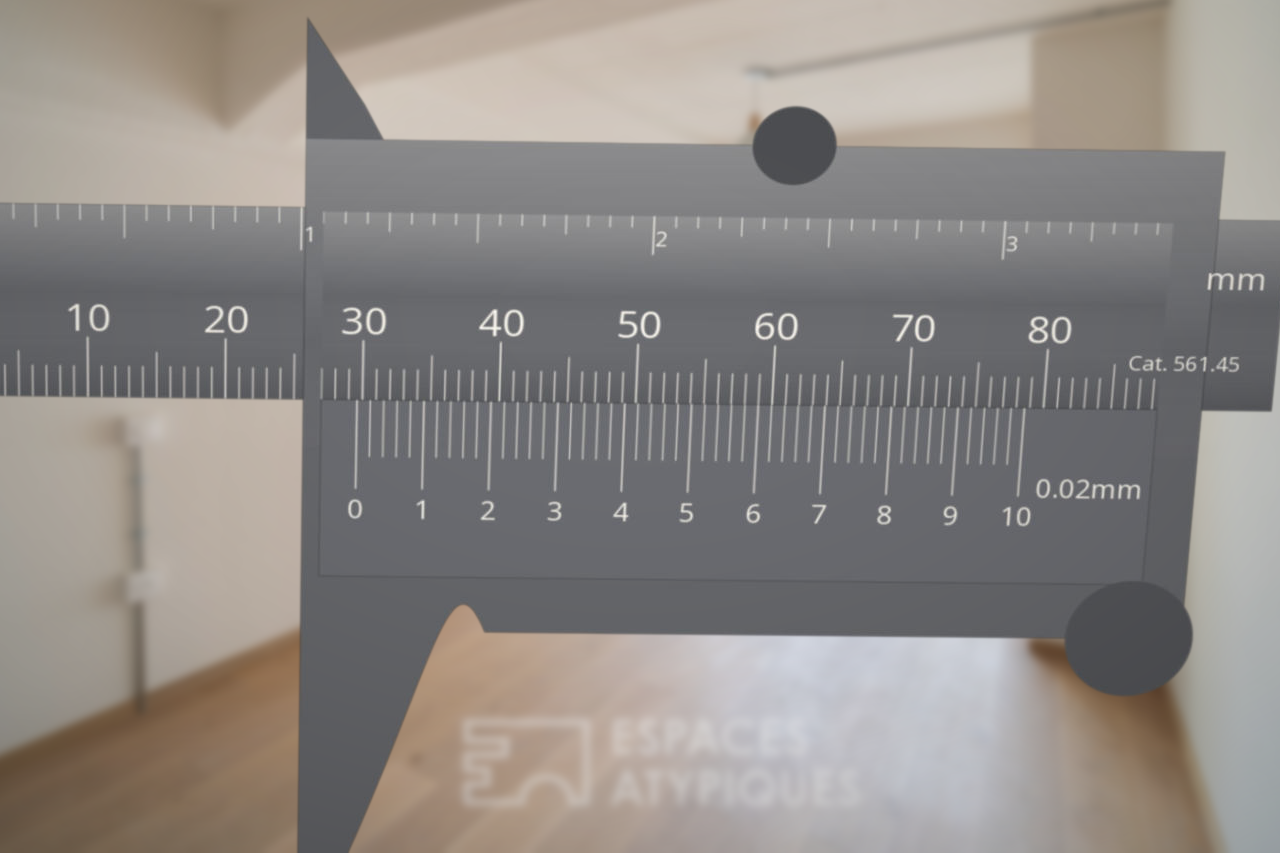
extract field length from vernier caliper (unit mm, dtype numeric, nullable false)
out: 29.6 mm
